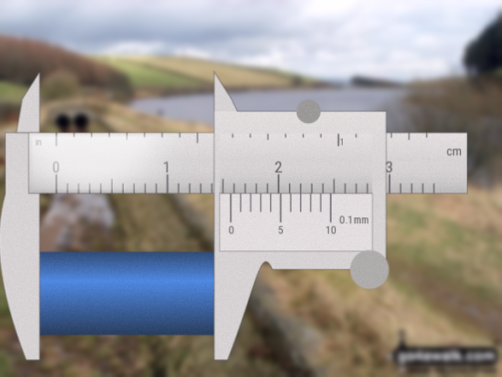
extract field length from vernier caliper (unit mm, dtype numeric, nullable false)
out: 15.7 mm
